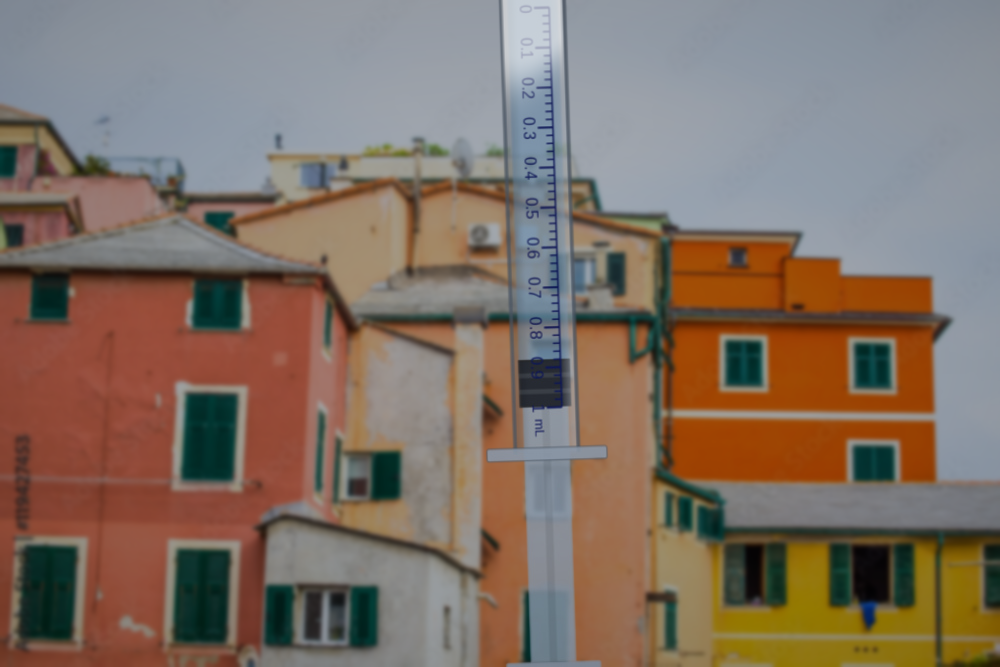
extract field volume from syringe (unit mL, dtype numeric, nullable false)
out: 0.88 mL
